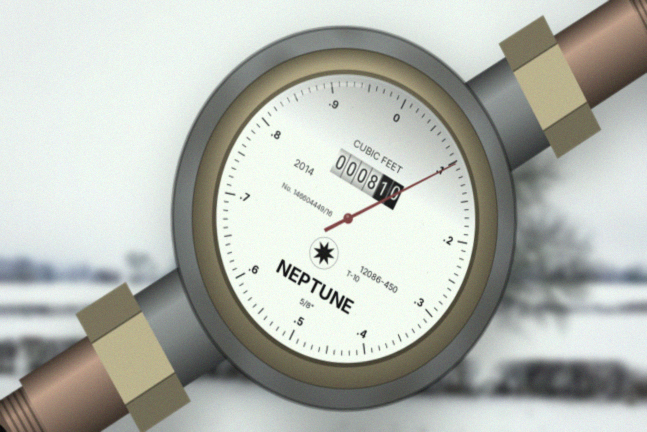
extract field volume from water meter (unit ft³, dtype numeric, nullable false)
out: 810.10 ft³
